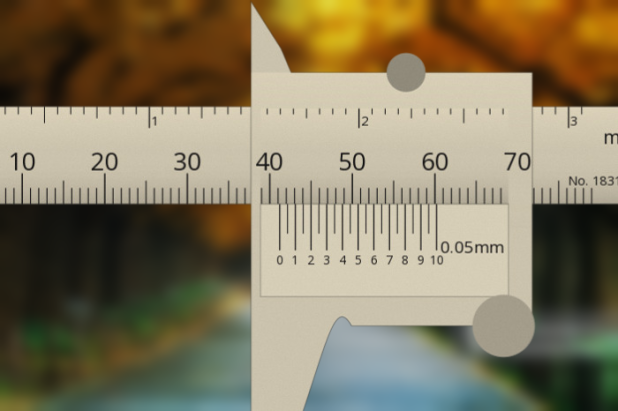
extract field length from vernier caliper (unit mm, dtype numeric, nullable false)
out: 41.2 mm
